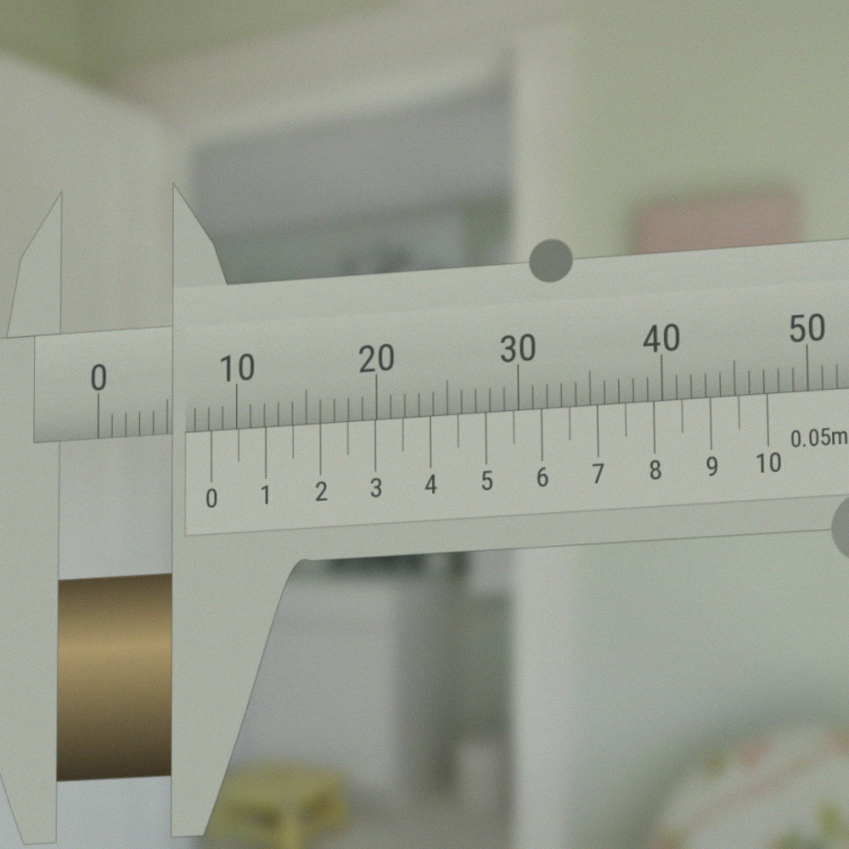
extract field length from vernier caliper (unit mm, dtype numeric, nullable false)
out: 8.2 mm
